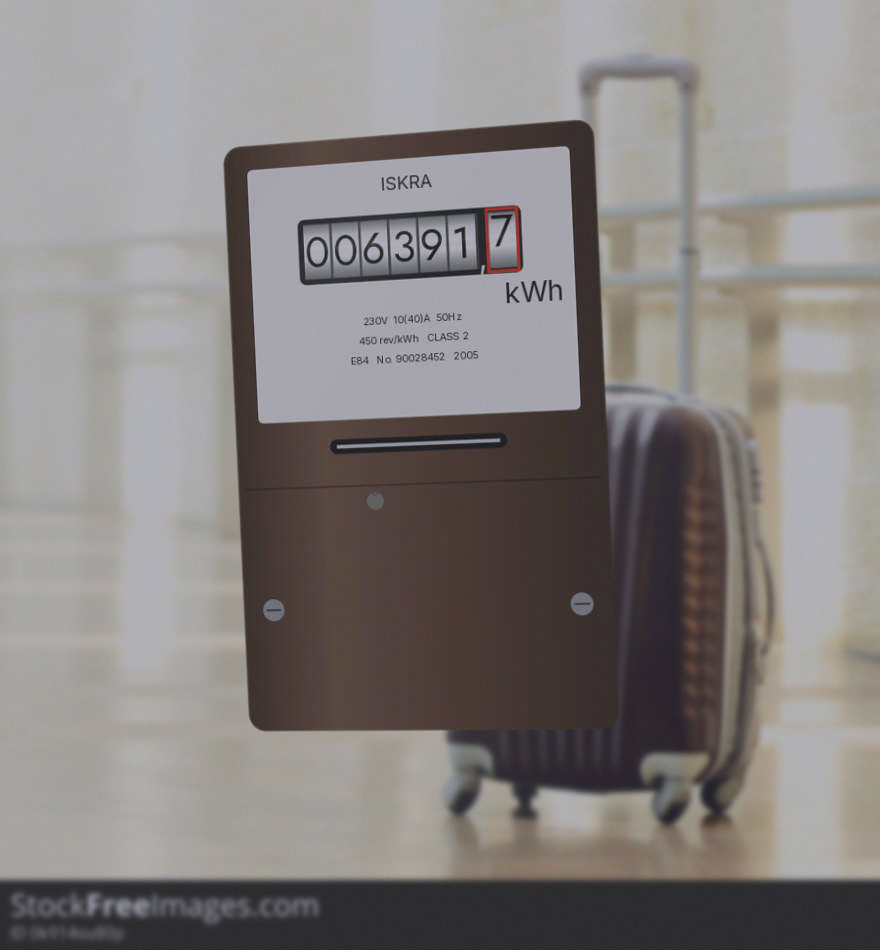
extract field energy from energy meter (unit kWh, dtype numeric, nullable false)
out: 6391.7 kWh
